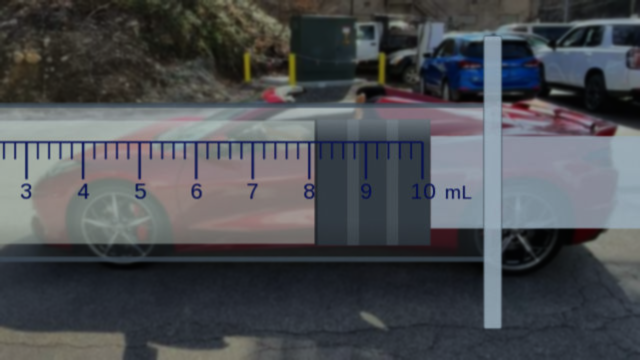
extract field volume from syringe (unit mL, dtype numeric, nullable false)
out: 8.1 mL
